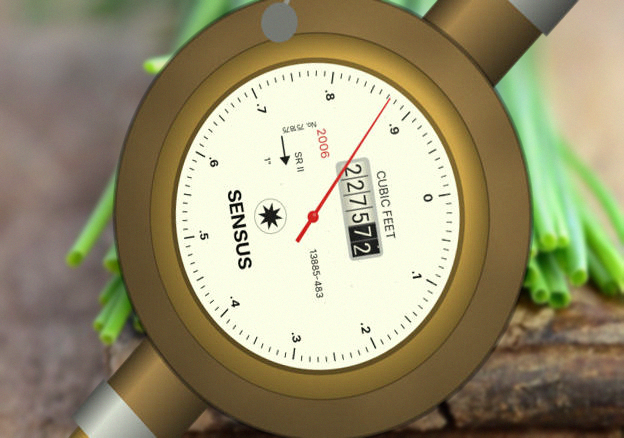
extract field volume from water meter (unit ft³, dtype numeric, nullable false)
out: 227571.87 ft³
